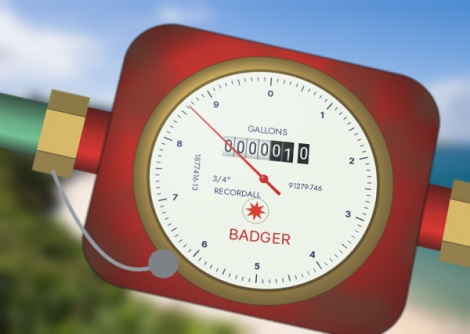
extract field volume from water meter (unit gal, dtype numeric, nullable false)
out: 8.6 gal
